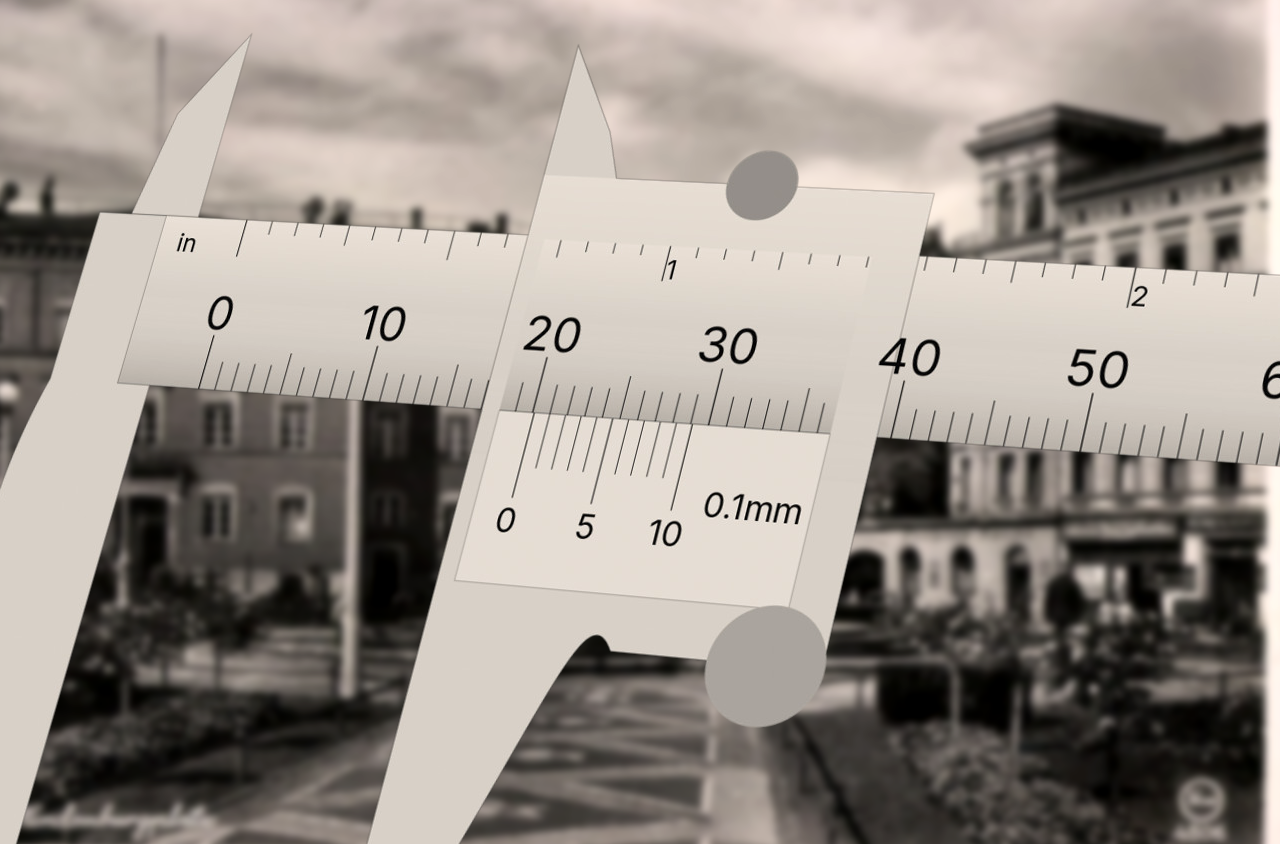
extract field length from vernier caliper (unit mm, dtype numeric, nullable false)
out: 20.1 mm
